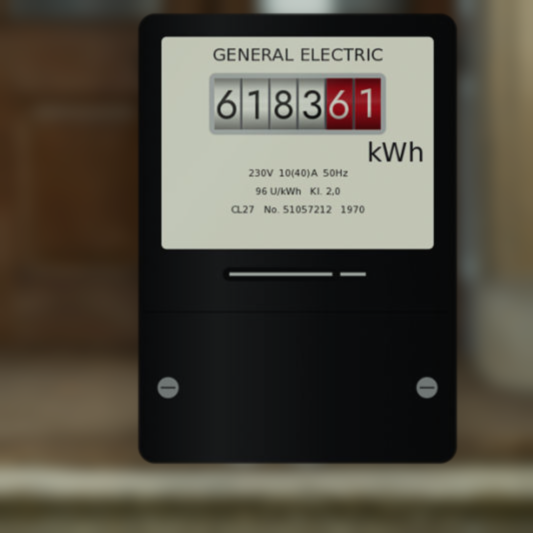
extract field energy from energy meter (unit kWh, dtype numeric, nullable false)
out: 6183.61 kWh
